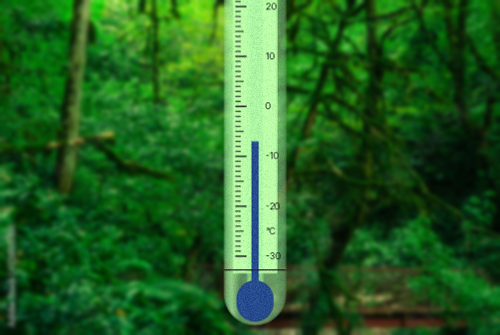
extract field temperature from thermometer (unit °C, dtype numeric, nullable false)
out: -7 °C
